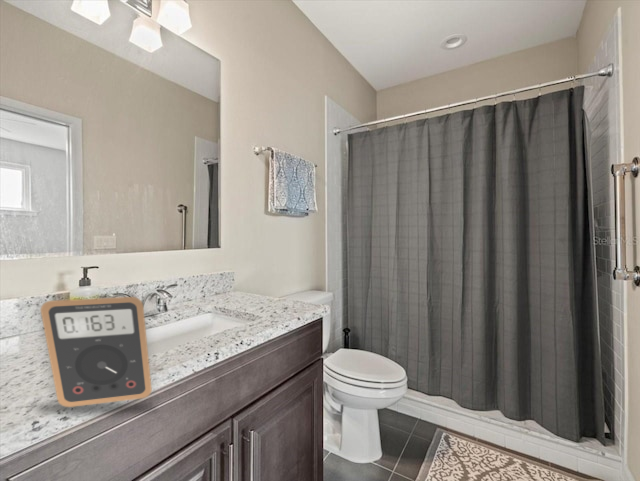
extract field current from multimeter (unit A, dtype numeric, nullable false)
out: 0.163 A
